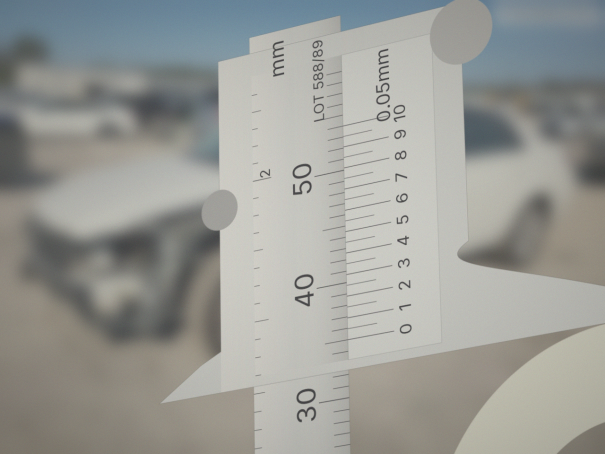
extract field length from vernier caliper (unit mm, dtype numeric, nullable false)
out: 35.0 mm
